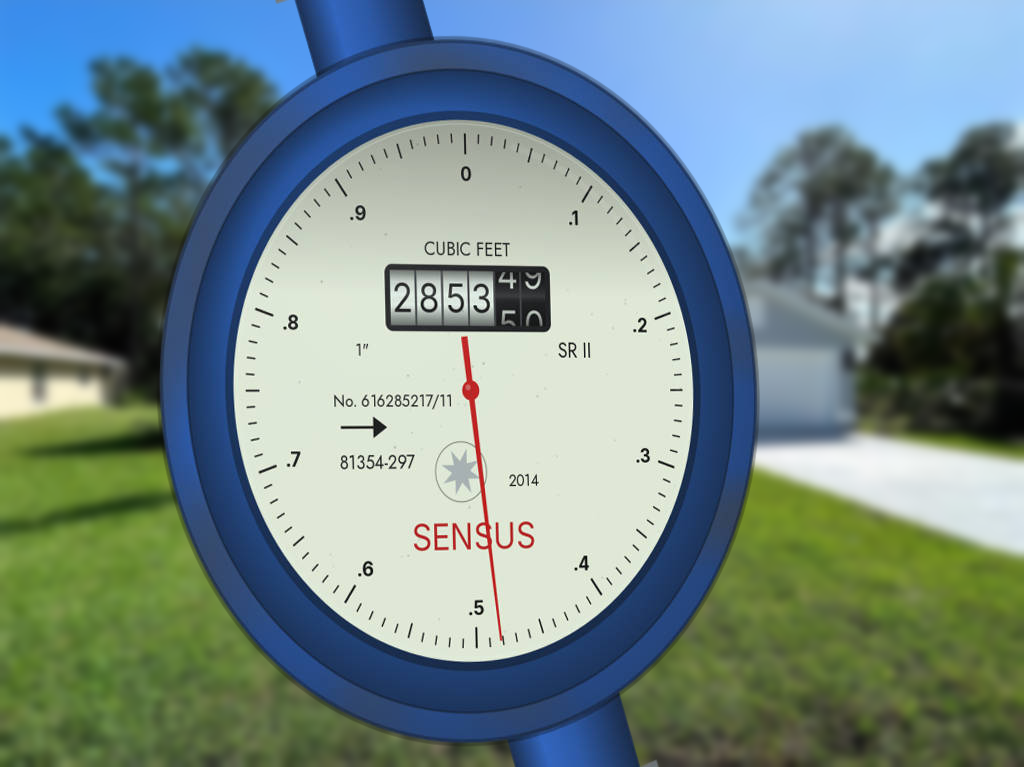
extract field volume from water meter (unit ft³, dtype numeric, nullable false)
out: 285349.48 ft³
